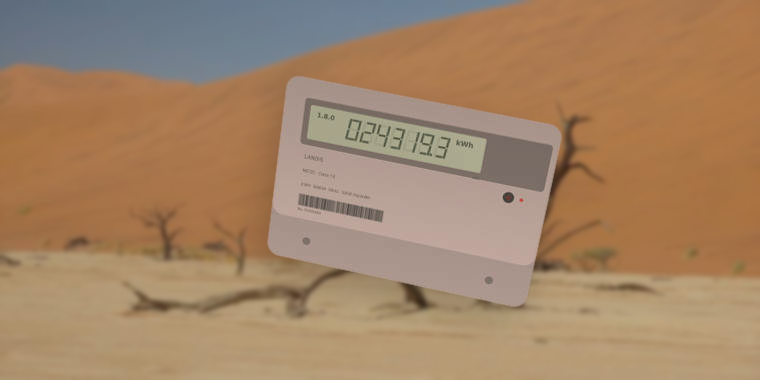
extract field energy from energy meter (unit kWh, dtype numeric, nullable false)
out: 24319.3 kWh
